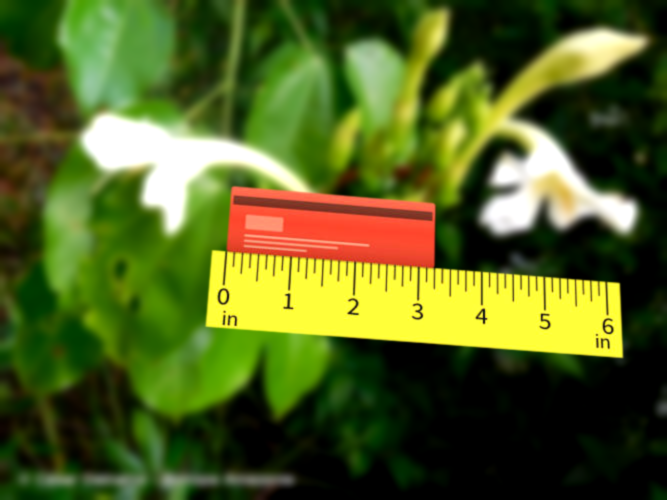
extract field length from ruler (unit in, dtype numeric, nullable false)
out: 3.25 in
